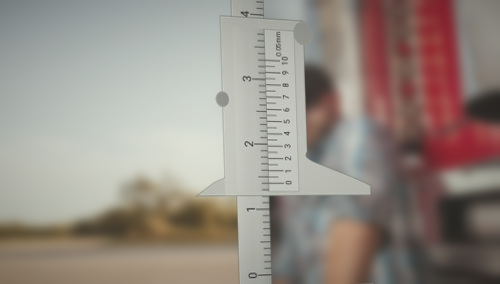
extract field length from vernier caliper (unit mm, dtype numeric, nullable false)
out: 14.0 mm
